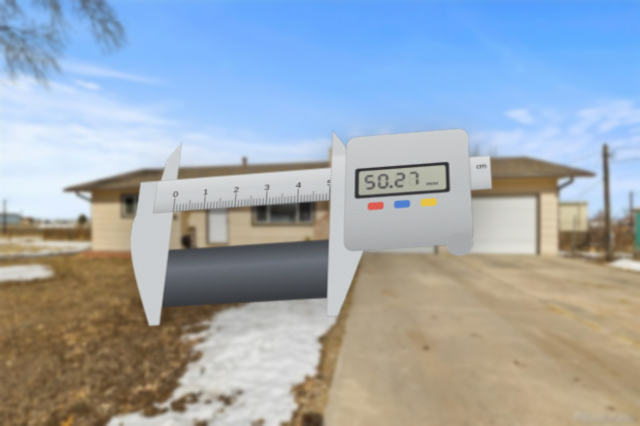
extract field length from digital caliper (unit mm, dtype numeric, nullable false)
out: 50.27 mm
